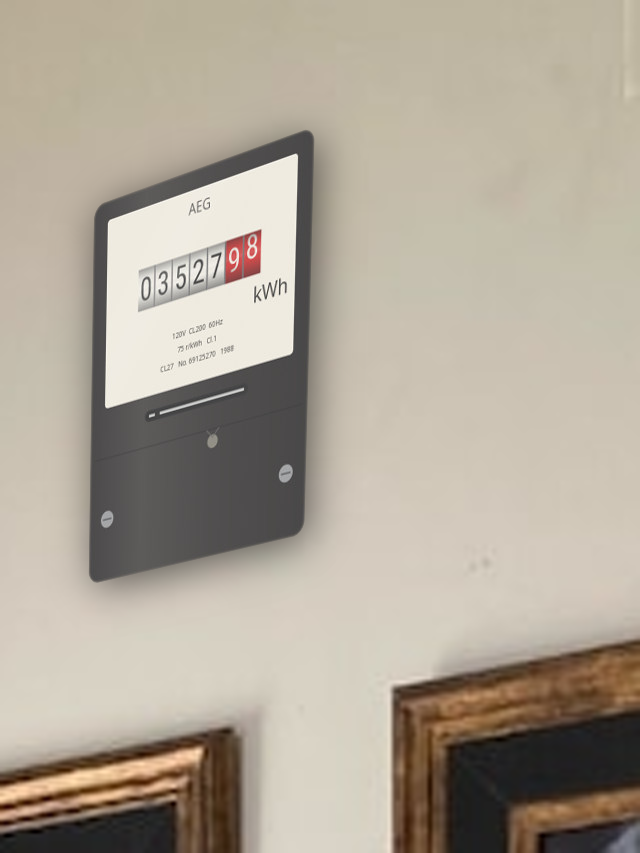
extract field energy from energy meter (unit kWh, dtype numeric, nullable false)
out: 3527.98 kWh
